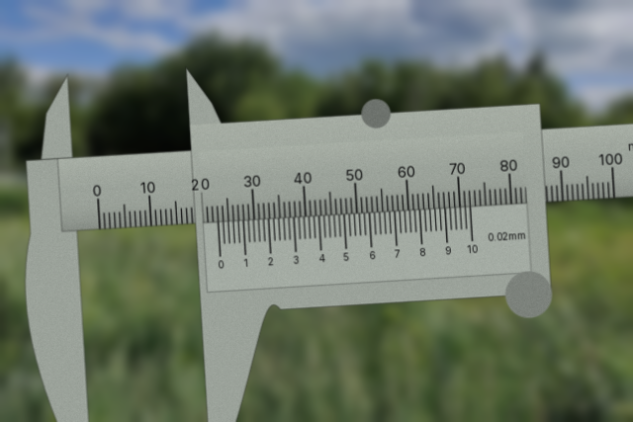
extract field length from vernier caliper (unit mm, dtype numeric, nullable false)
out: 23.0 mm
